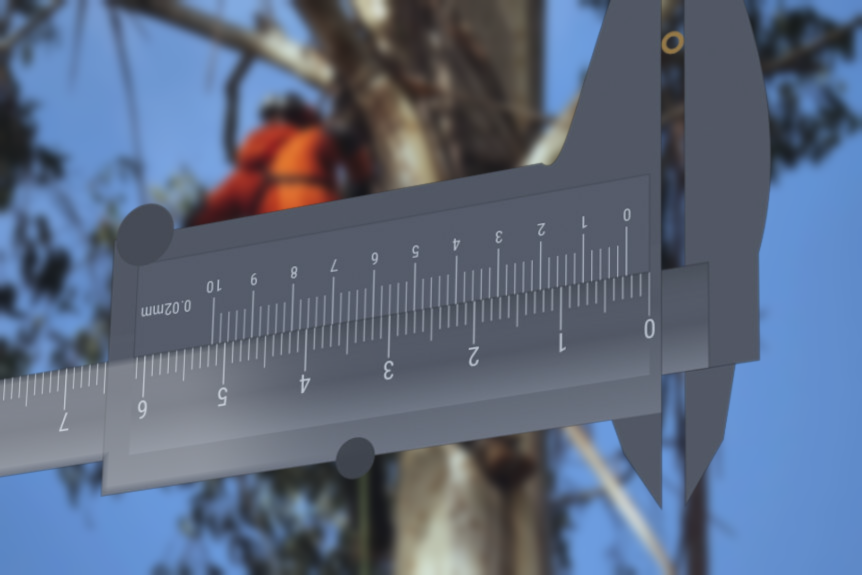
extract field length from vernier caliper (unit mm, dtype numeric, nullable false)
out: 2.6 mm
